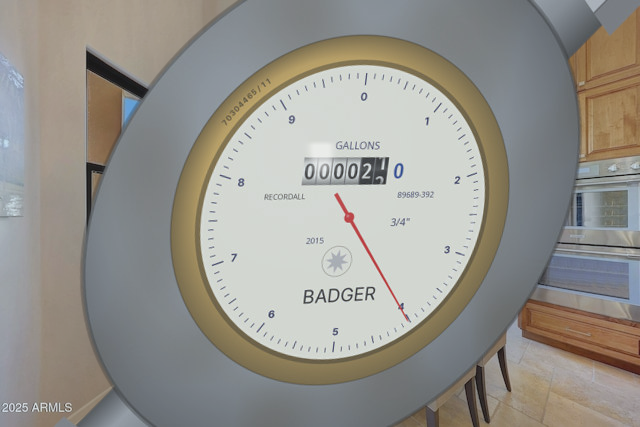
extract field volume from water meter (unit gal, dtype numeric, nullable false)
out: 214.0 gal
